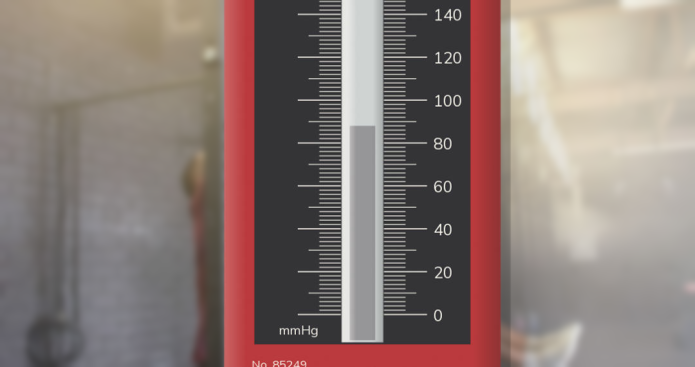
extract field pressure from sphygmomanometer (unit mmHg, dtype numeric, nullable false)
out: 88 mmHg
